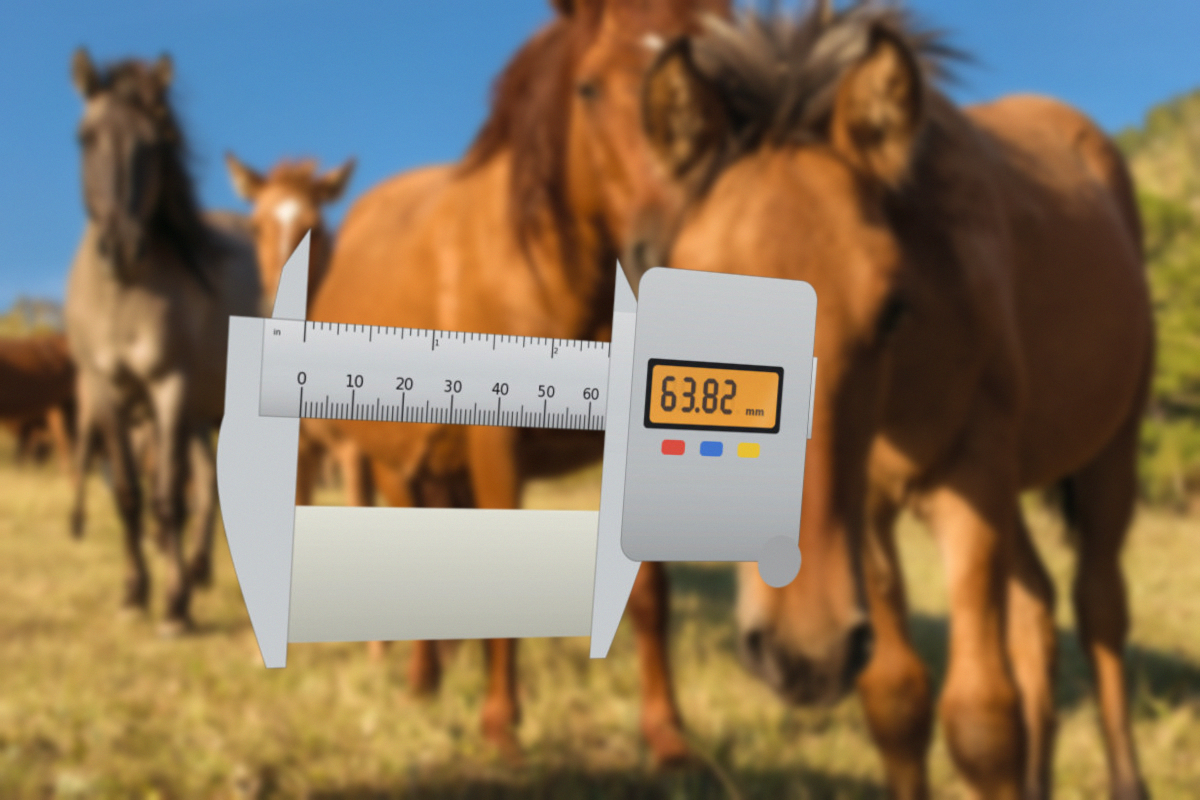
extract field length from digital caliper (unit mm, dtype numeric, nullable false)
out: 63.82 mm
